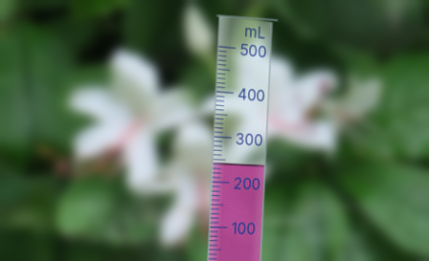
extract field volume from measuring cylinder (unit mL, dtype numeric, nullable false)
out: 240 mL
